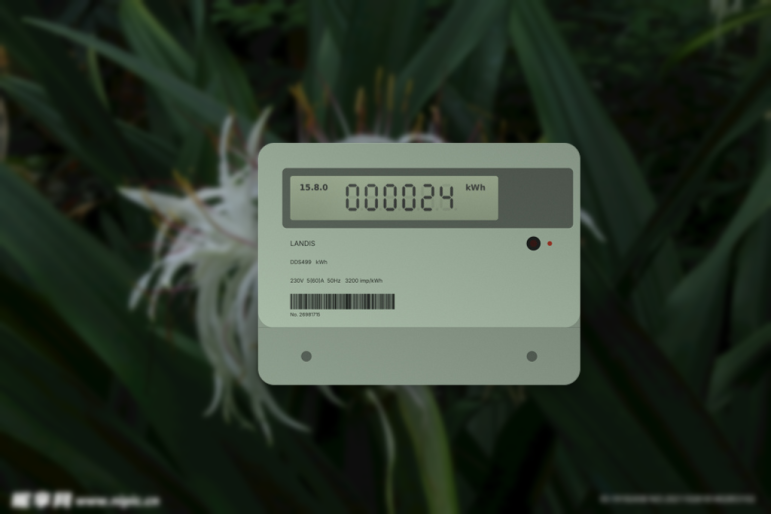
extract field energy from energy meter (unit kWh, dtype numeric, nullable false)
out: 24 kWh
